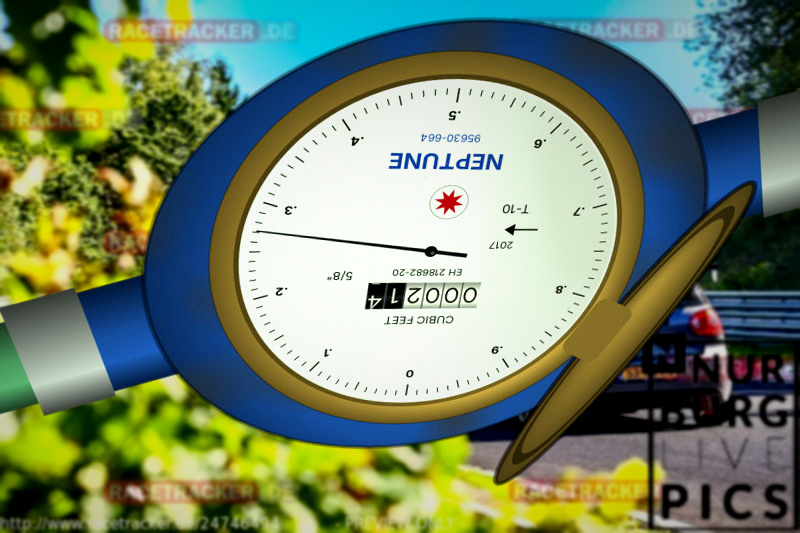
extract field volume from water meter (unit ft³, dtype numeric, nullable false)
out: 214.27 ft³
